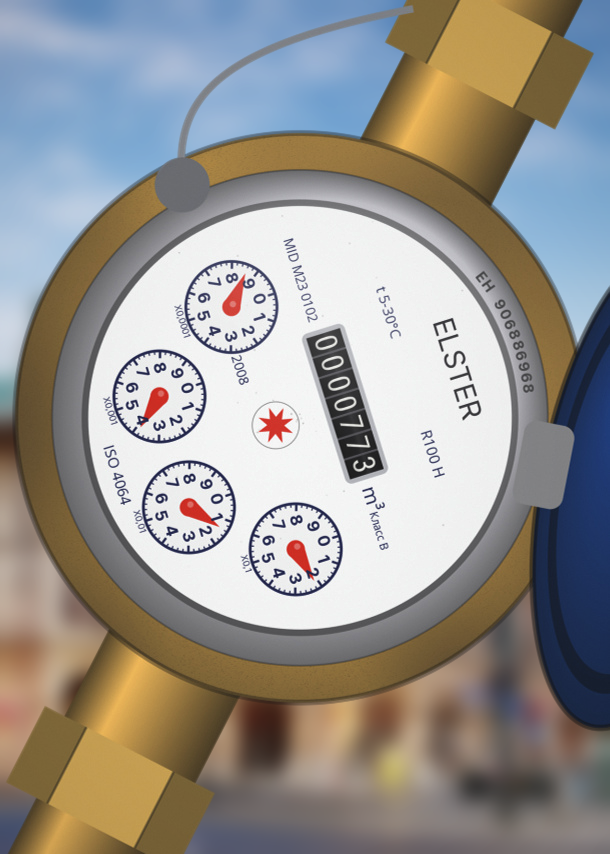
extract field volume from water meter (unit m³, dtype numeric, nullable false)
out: 773.2138 m³
